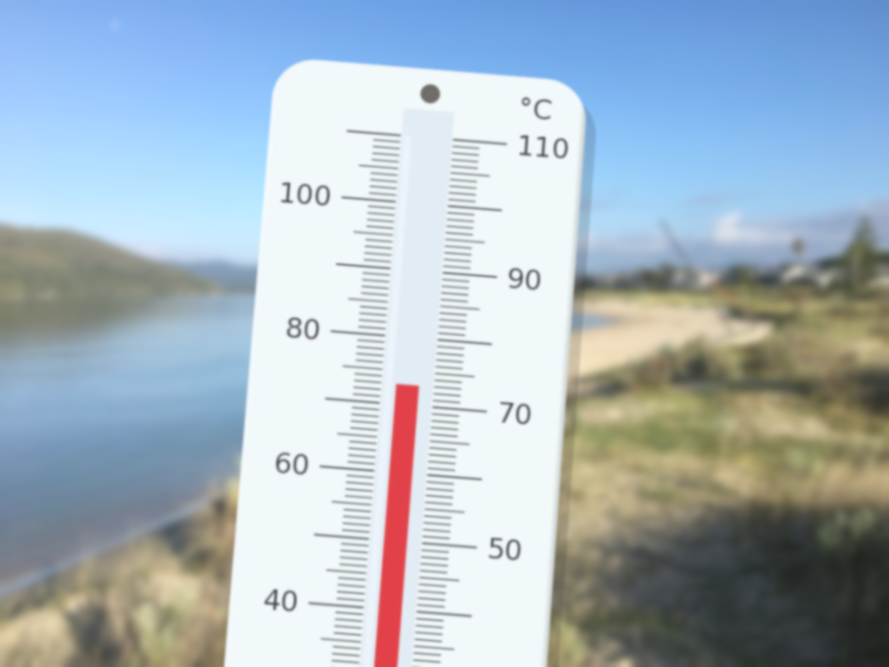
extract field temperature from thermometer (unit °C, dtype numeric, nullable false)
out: 73 °C
